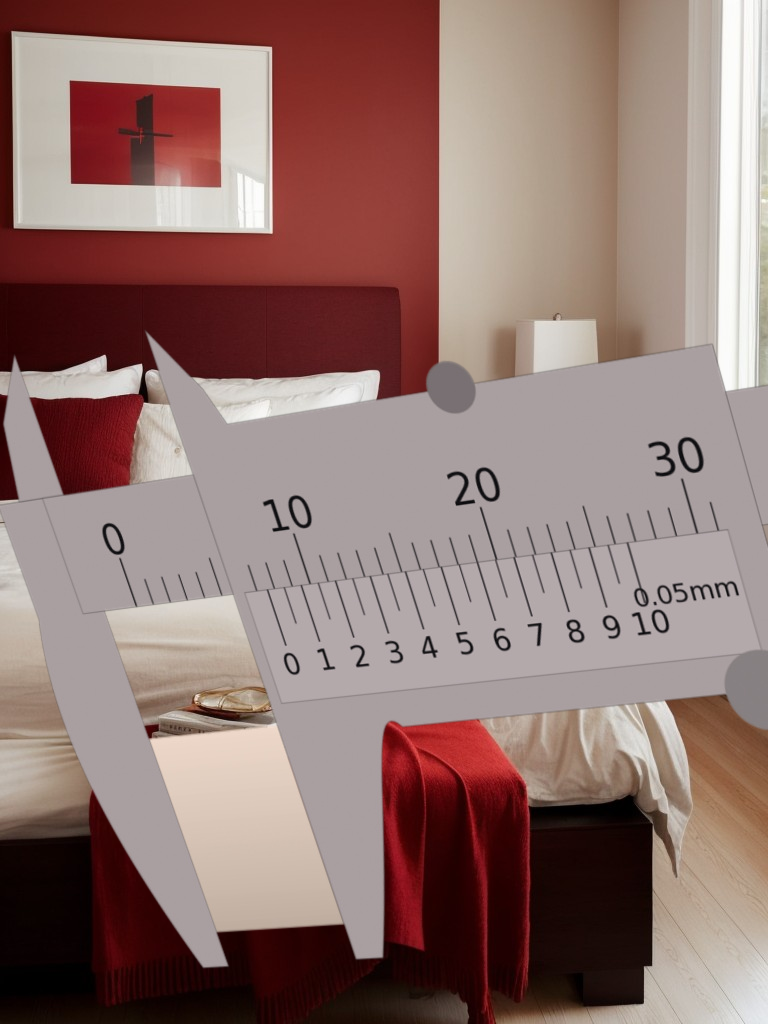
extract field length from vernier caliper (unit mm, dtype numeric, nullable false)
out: 7.6 mm
